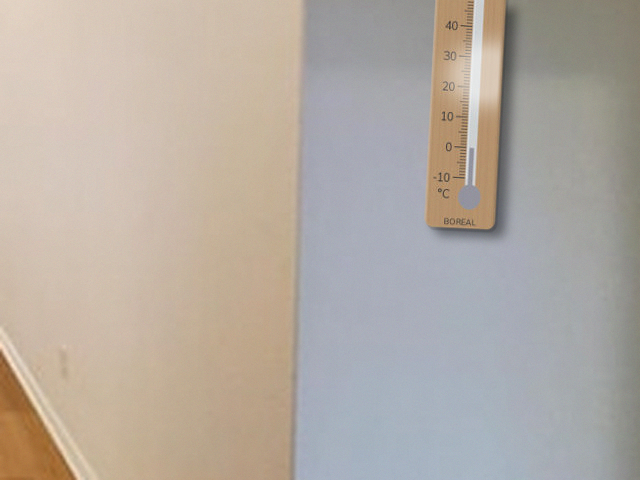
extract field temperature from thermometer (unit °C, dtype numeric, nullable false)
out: 0 °C
